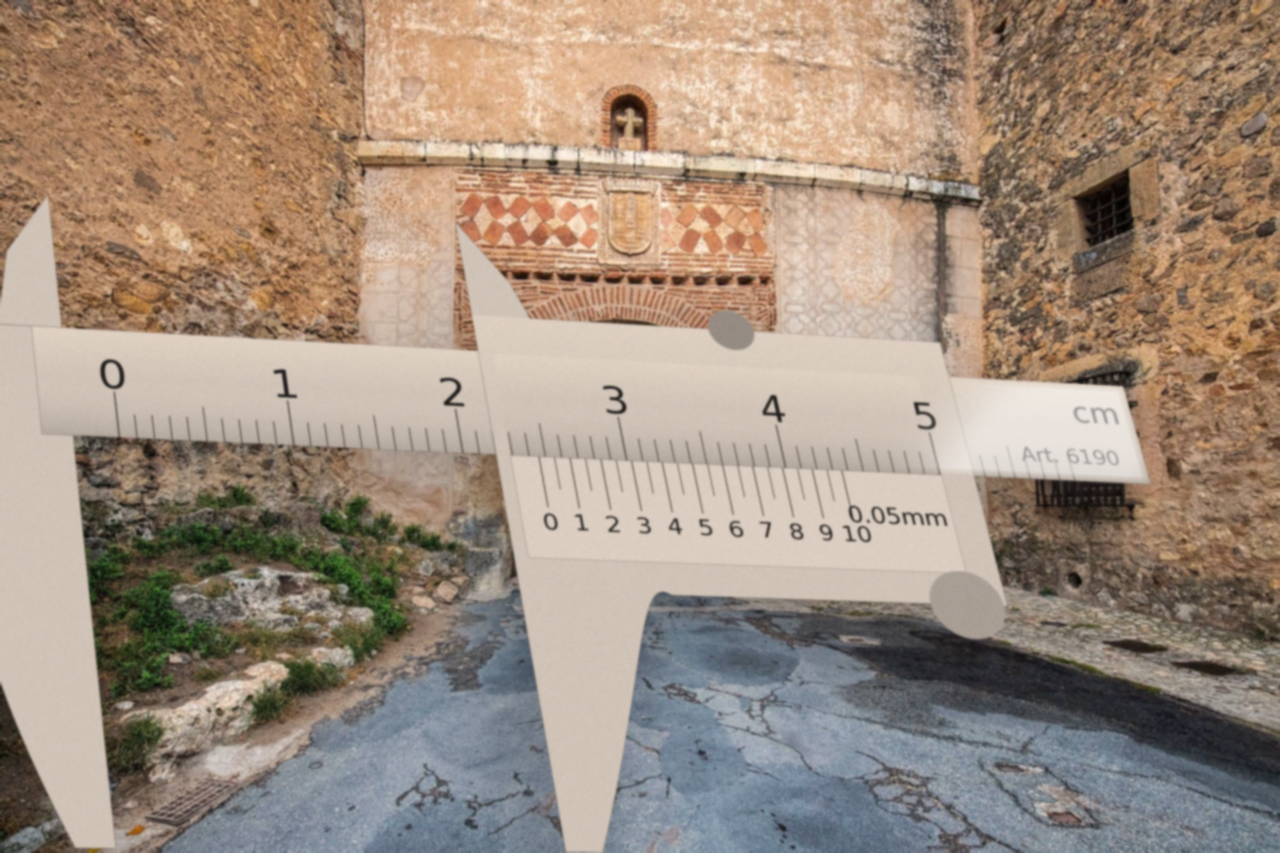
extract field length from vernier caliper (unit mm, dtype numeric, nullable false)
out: 24.6 mm
